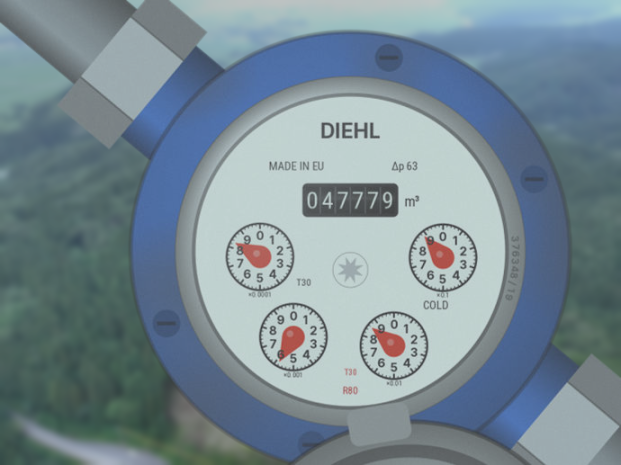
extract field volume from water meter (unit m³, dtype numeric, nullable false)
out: 47779.8858 m³
